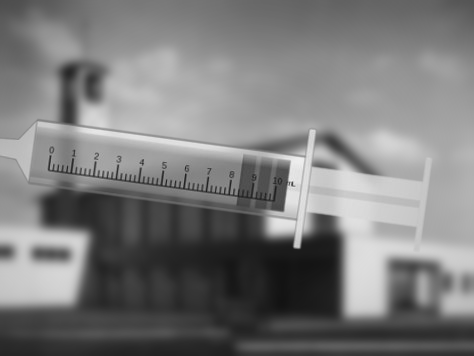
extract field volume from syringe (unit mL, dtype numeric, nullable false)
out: 8.4 mL
